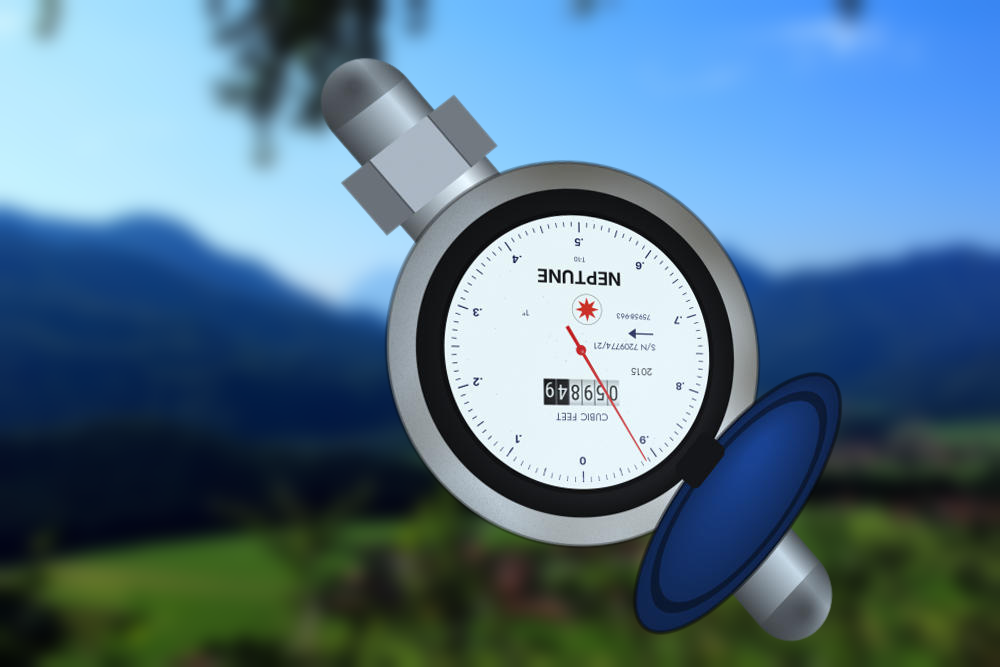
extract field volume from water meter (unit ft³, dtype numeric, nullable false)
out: 59848.91 ft³
